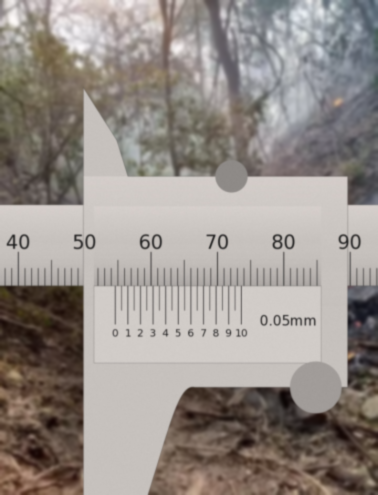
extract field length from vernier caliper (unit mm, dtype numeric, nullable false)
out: 54.6 mm
